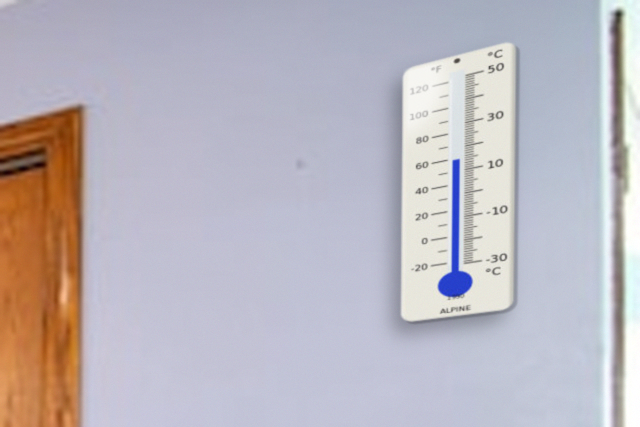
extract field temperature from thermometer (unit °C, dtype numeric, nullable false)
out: 15 °C
